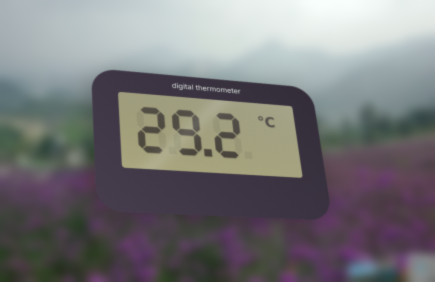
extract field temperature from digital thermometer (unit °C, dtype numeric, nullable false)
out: 29.2 °C
